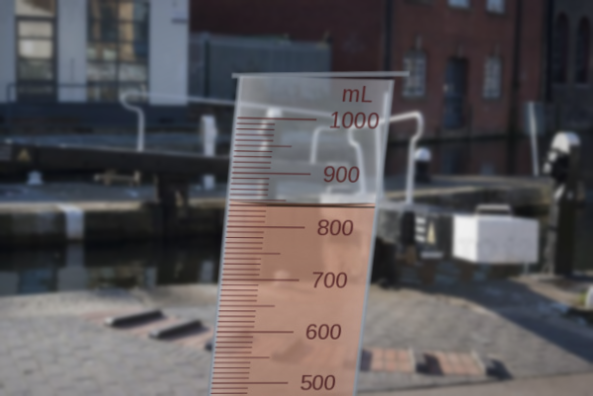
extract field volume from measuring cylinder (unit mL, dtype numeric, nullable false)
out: 840 mL
